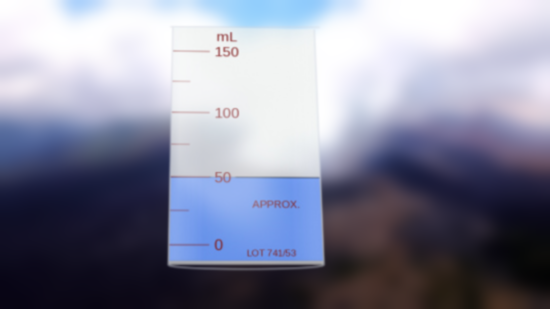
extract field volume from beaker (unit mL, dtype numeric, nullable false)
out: 50 mL
